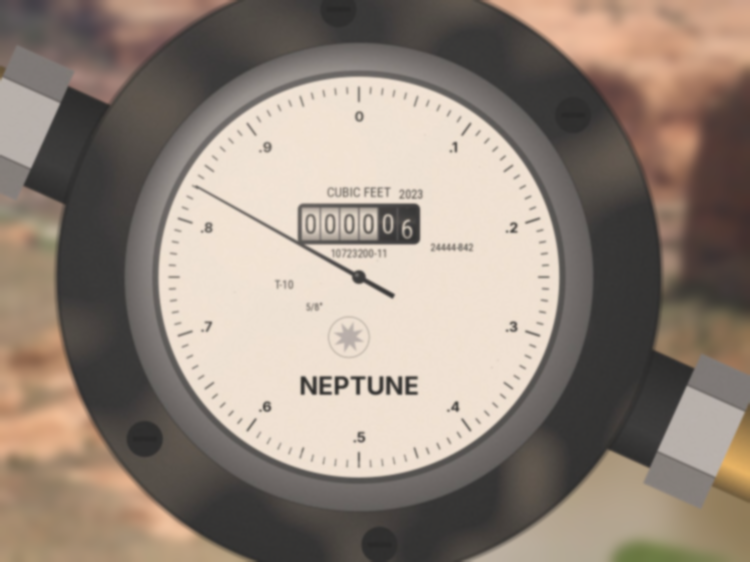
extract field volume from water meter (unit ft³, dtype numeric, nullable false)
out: 5.83 ft³
